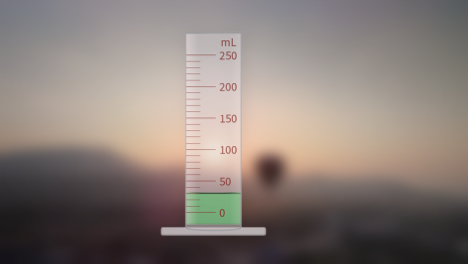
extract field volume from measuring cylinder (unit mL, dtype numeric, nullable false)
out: 30 mL
